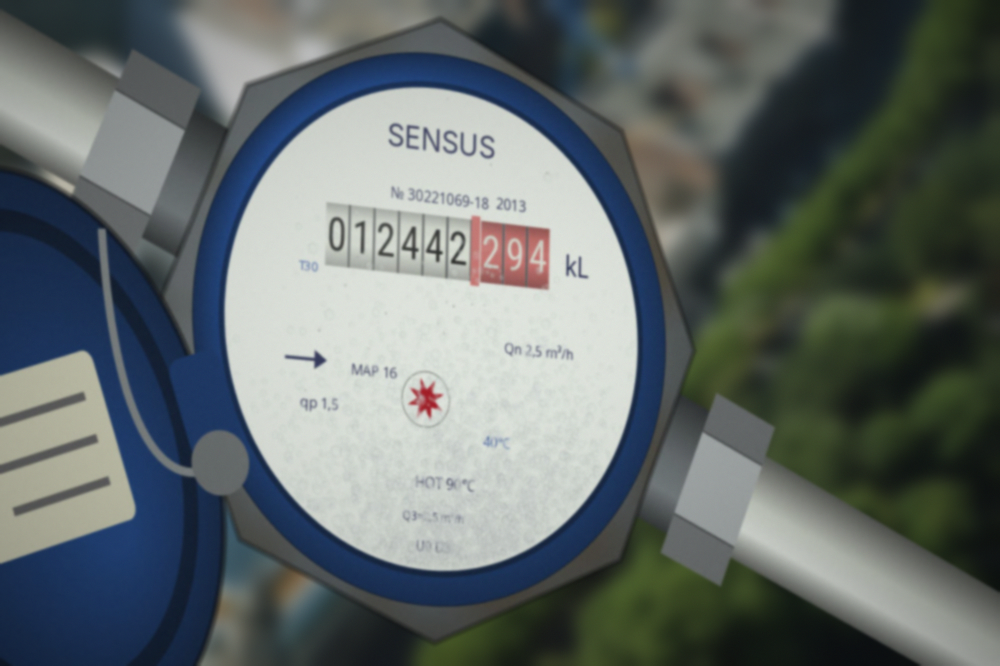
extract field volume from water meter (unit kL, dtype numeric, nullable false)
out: 12442.294 kL
